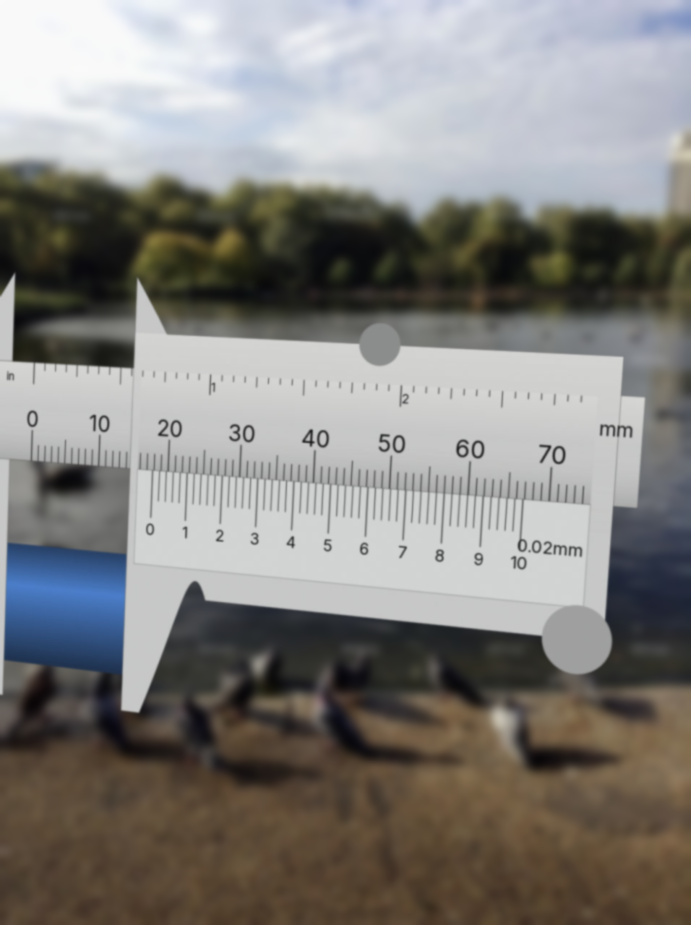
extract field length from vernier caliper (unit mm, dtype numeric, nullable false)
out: 17.8 mm
